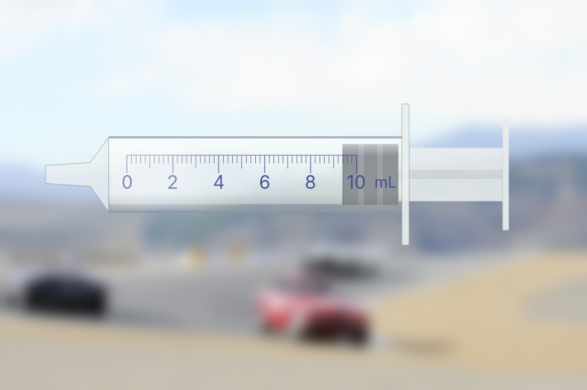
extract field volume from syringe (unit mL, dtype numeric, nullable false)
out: 9.4 mL
